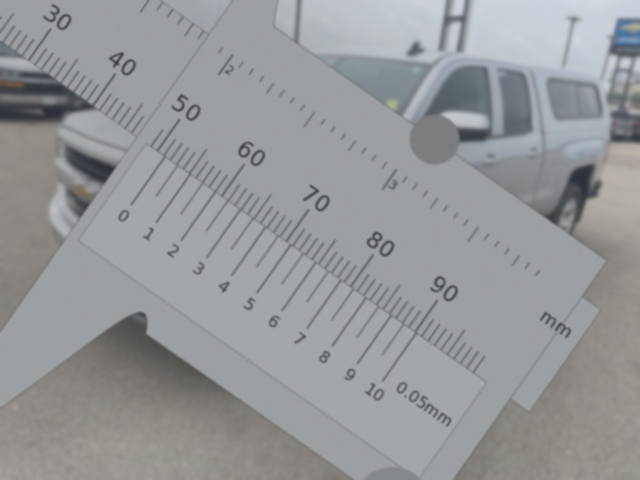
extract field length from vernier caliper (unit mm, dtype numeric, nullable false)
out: 51.2 mm
